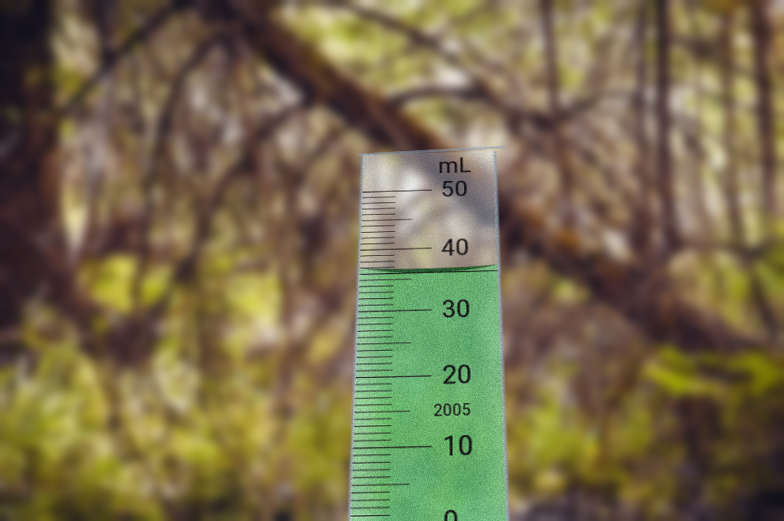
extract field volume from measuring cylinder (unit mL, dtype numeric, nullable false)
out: 36 mL
